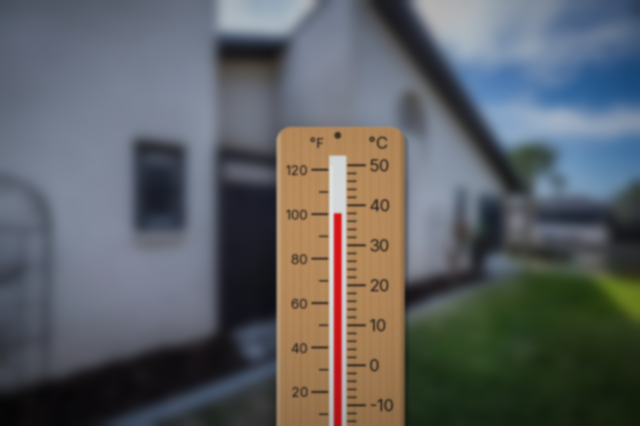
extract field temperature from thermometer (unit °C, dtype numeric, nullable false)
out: 38 °C
